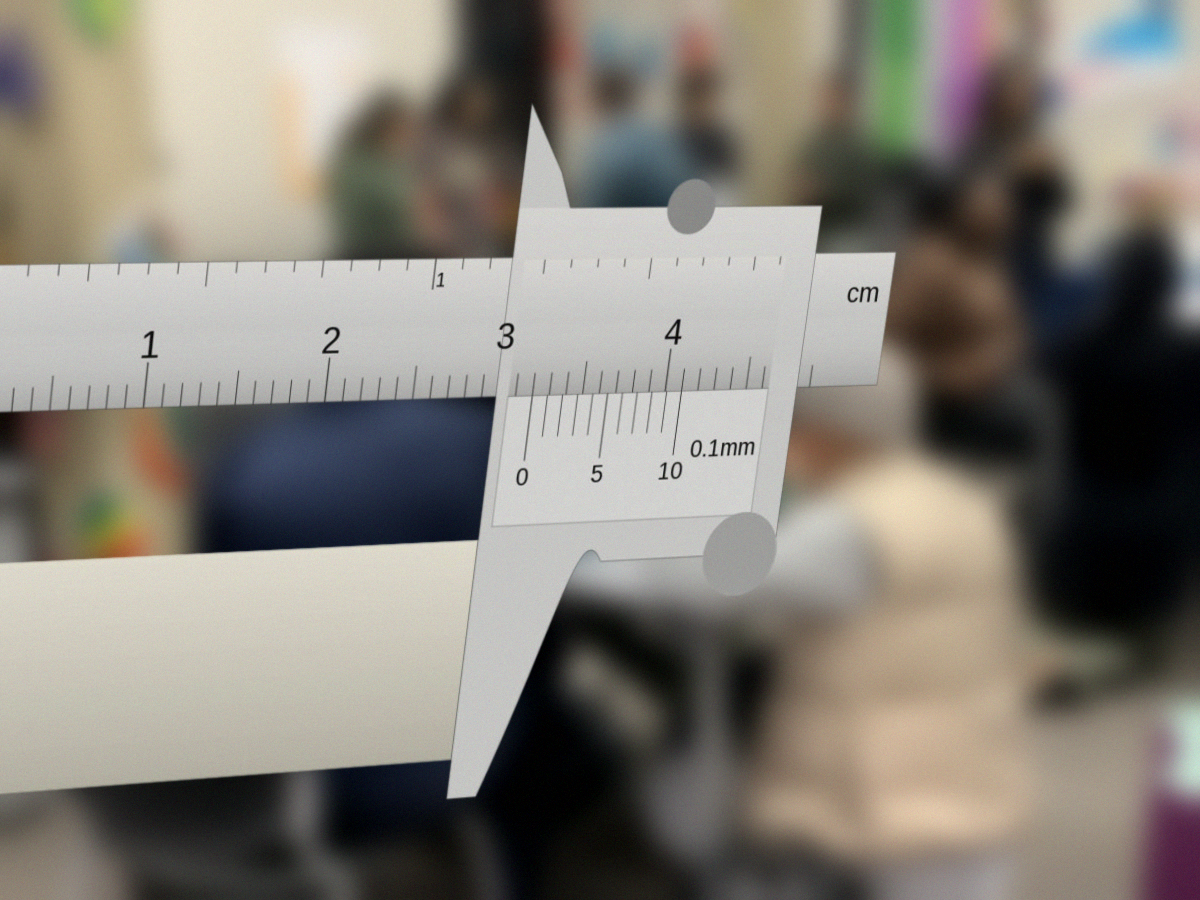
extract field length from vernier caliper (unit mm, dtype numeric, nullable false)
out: 32.0 mm
